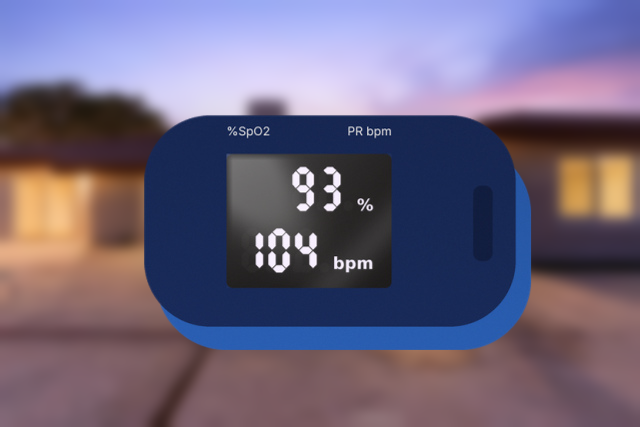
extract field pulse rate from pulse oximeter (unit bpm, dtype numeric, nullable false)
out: 104 bpm
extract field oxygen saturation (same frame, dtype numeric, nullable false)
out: 93 %
